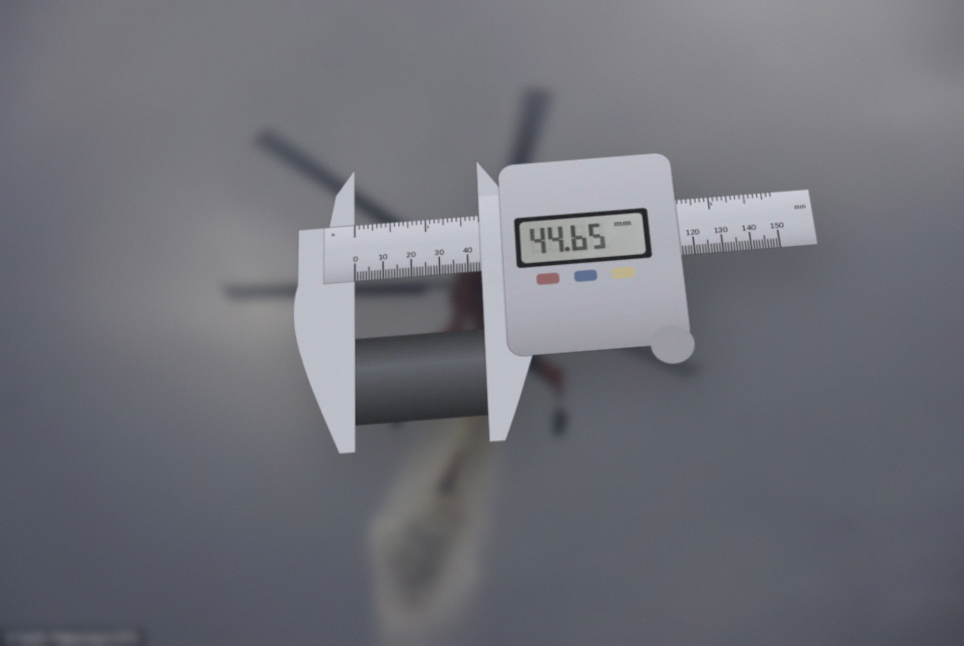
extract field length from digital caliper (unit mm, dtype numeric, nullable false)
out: 44.65 mm
